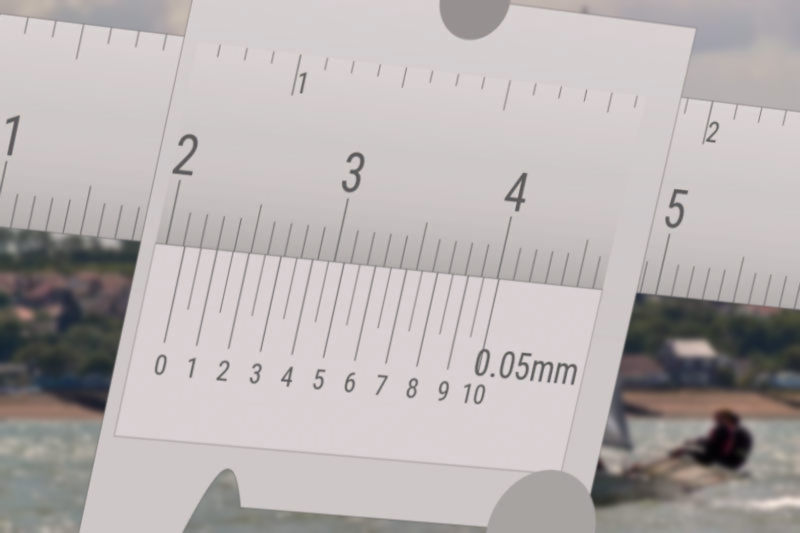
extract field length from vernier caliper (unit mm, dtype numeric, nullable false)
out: 21.1 mm
